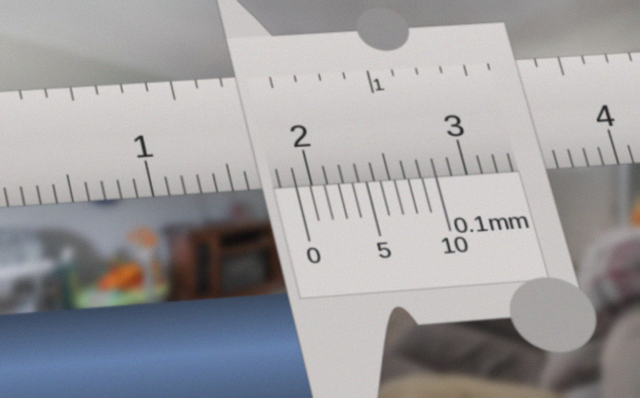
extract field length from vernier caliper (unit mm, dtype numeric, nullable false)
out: 19.0 mm
